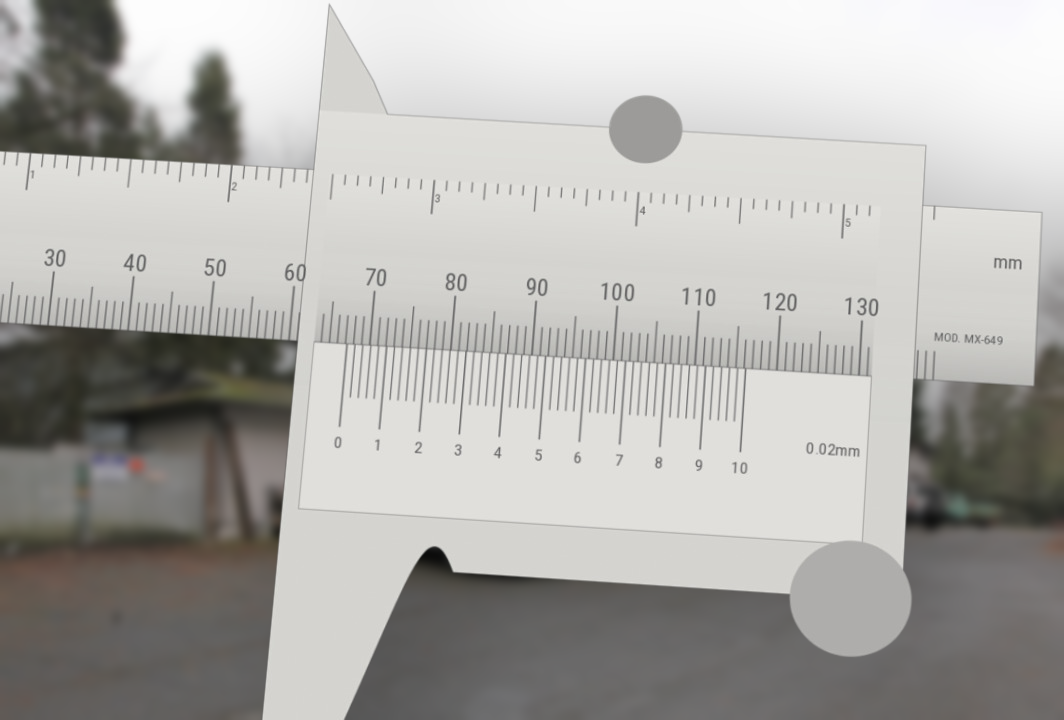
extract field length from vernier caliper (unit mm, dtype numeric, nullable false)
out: 67.2 mm
